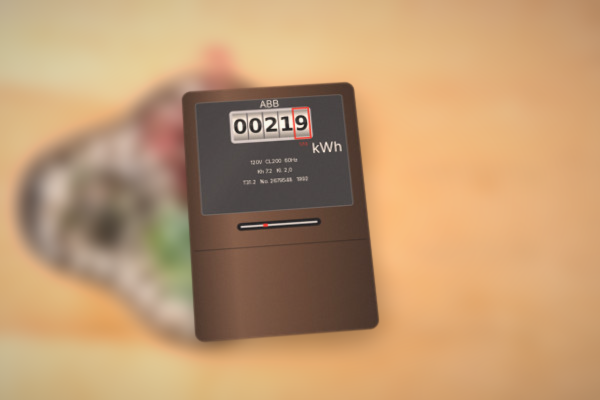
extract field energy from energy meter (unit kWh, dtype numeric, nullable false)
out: 21.9 kWh
